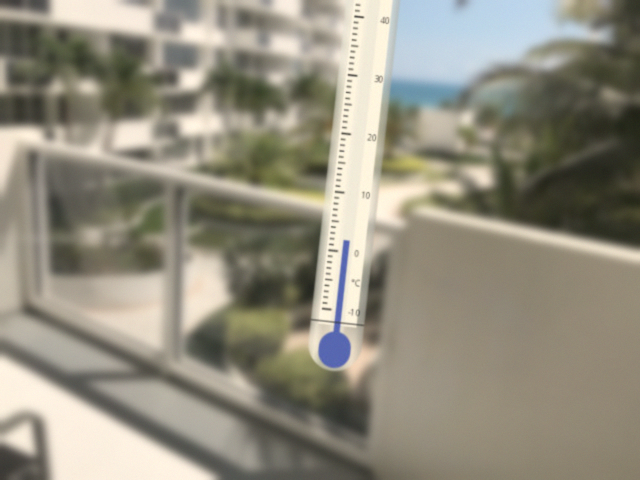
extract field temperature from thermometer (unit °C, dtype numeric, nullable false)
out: 2 °C
